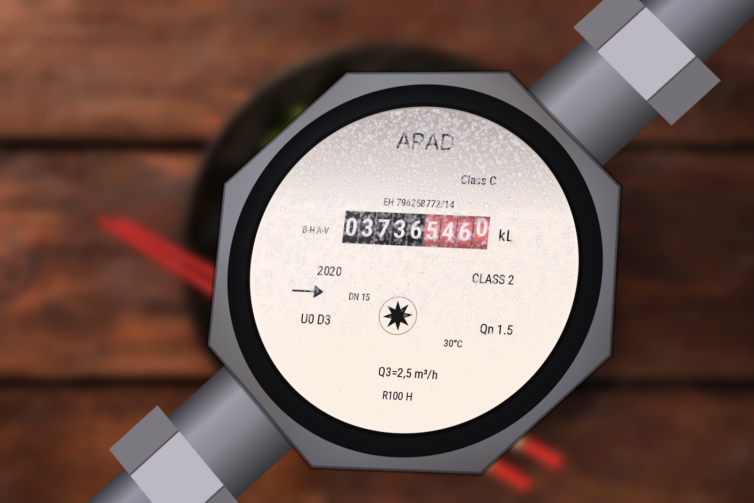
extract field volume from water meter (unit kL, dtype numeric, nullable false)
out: 3736.5460 kL
